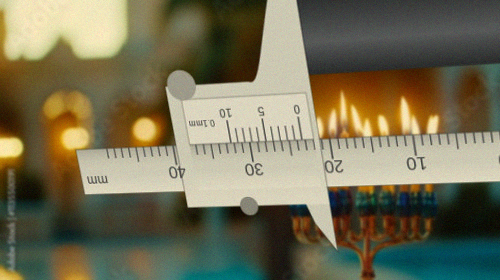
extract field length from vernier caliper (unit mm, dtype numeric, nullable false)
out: 23.4 mm
